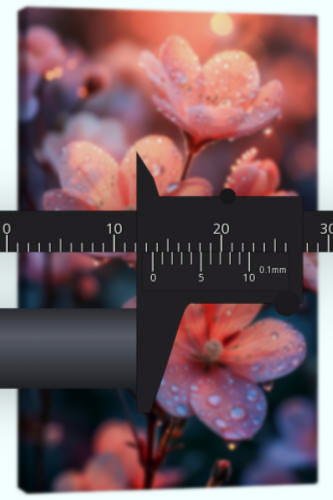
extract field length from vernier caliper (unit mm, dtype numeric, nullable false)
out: 13.6 mm
